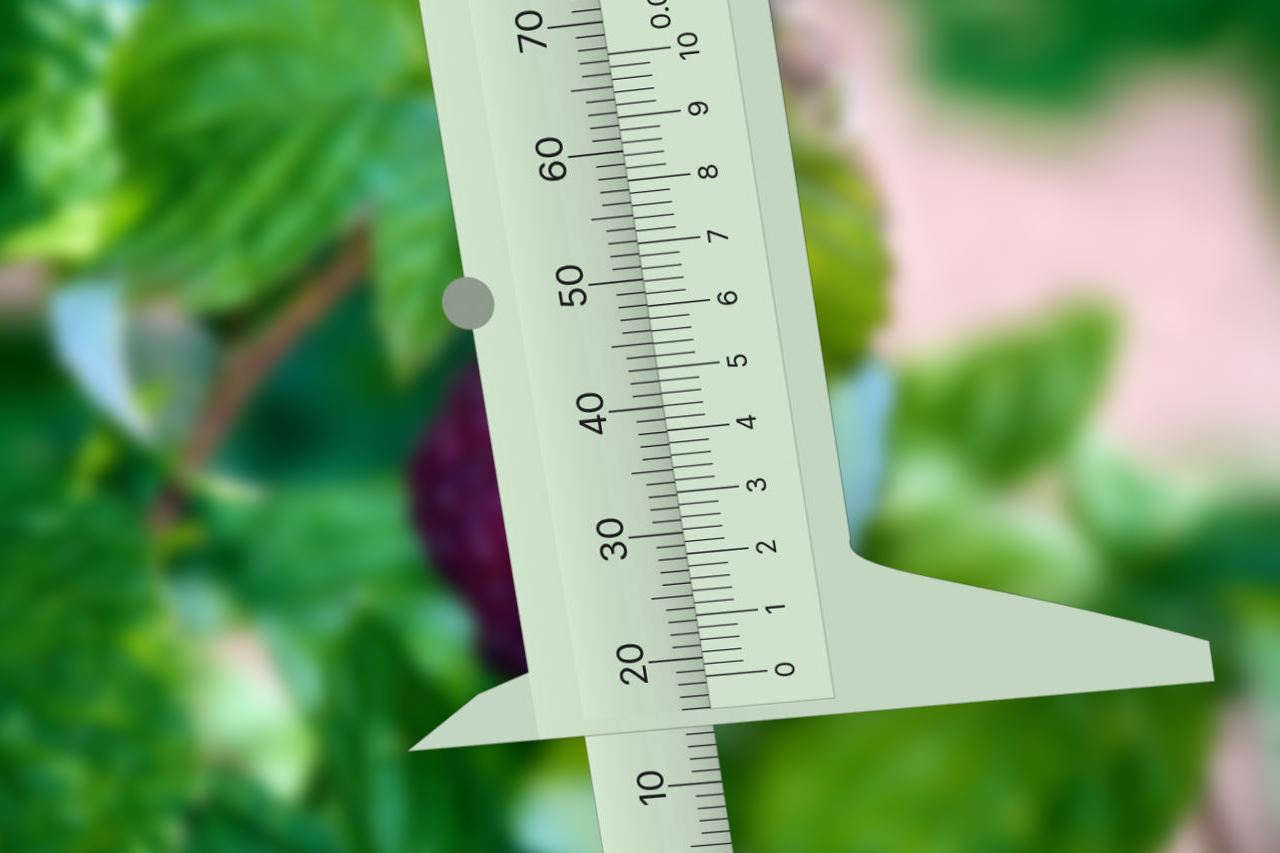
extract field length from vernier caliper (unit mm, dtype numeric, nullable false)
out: 18.5 mm
